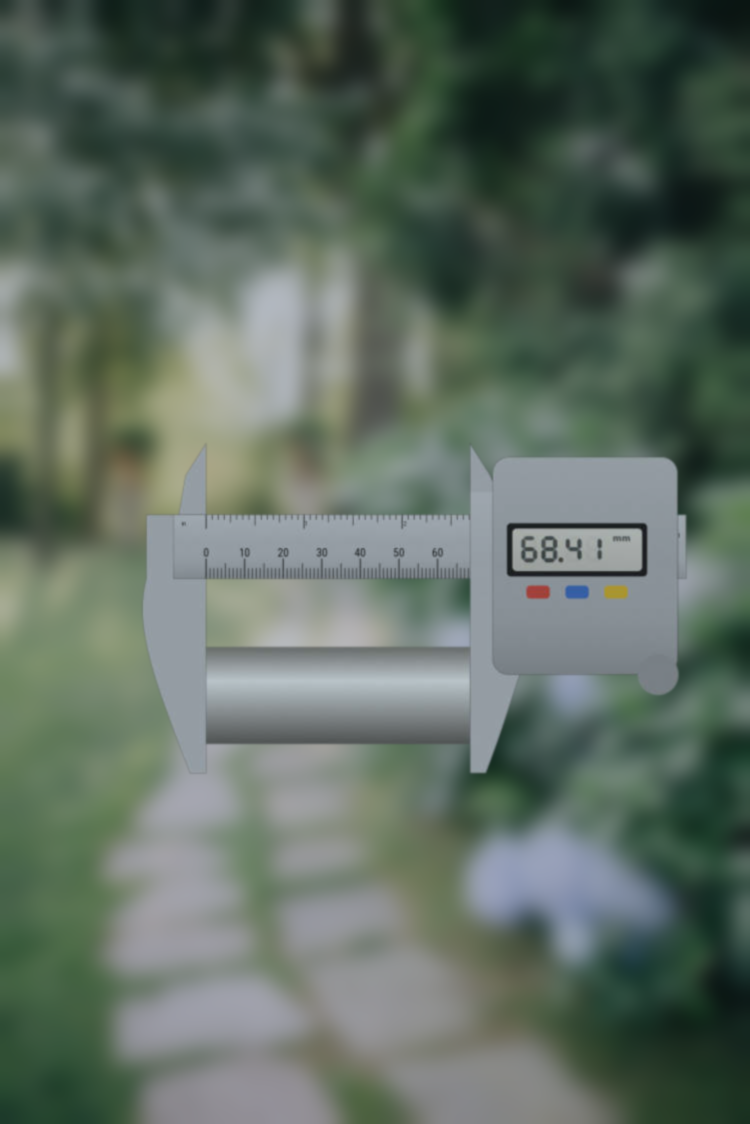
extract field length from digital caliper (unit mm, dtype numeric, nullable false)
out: 68.41 mm
